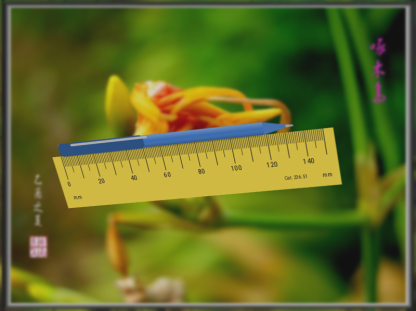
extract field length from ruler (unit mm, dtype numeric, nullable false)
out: 135 mm
